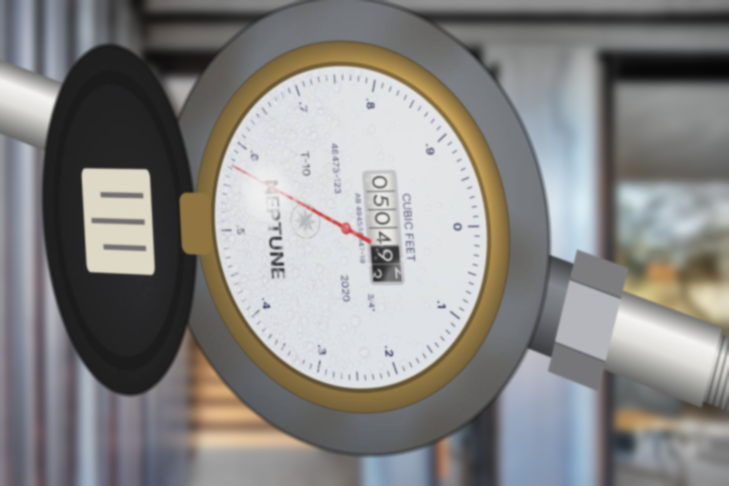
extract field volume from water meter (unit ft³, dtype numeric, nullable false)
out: 50492.57 ft³
